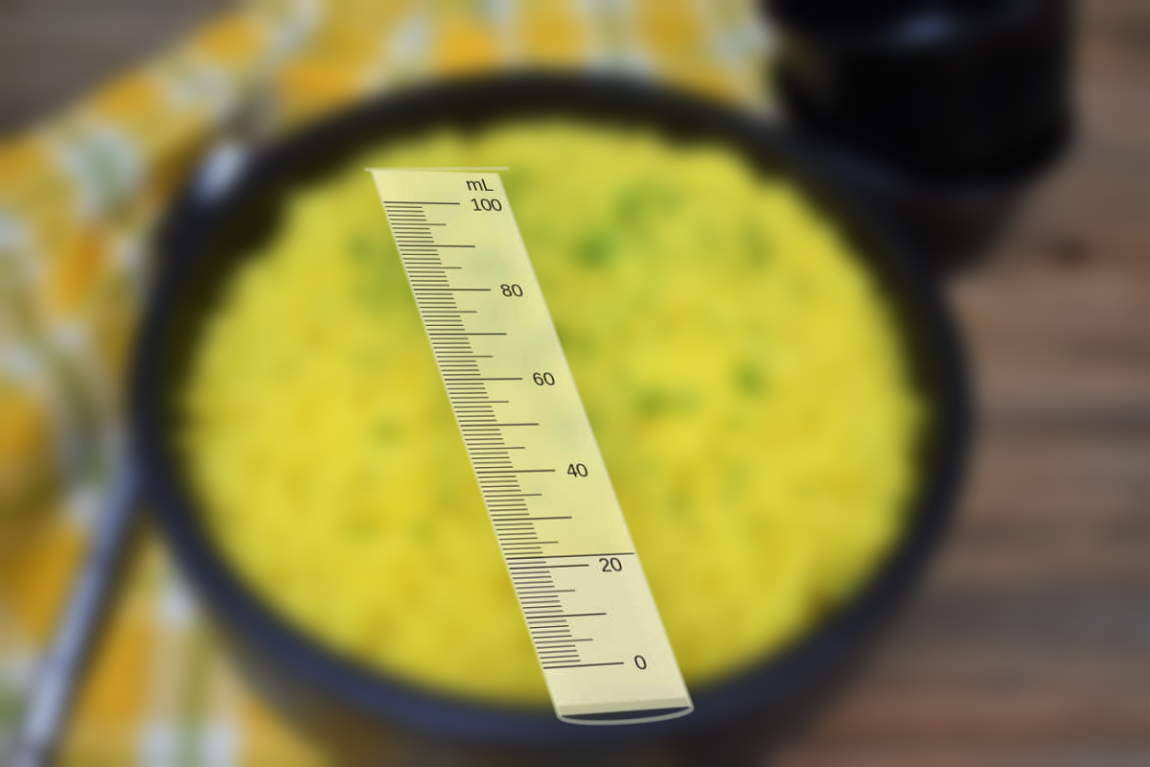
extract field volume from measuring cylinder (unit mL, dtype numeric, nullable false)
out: 22 mL
